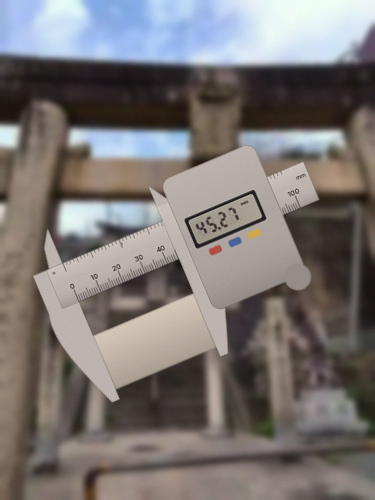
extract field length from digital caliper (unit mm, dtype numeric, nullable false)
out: 45.27 mm
